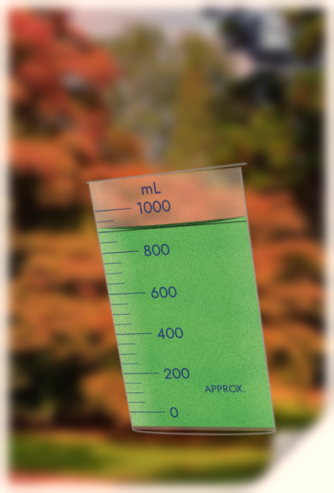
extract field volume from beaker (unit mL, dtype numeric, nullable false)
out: 900 mL
